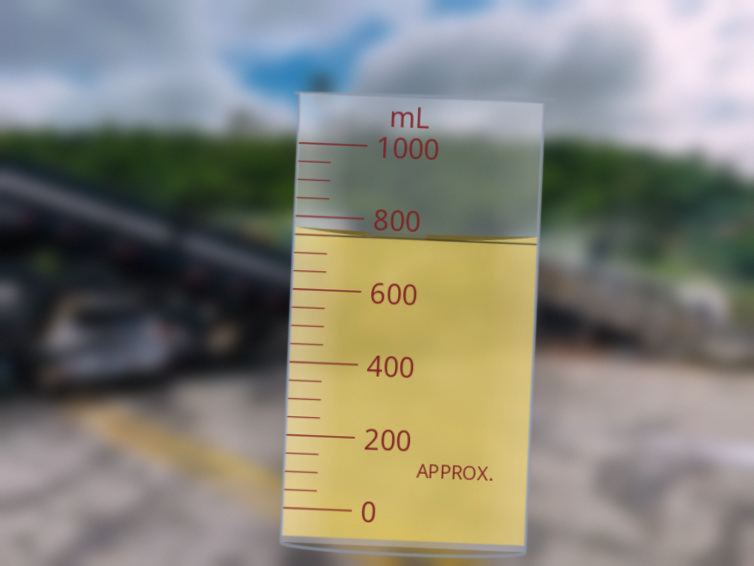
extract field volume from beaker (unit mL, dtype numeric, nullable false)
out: 750 mL
